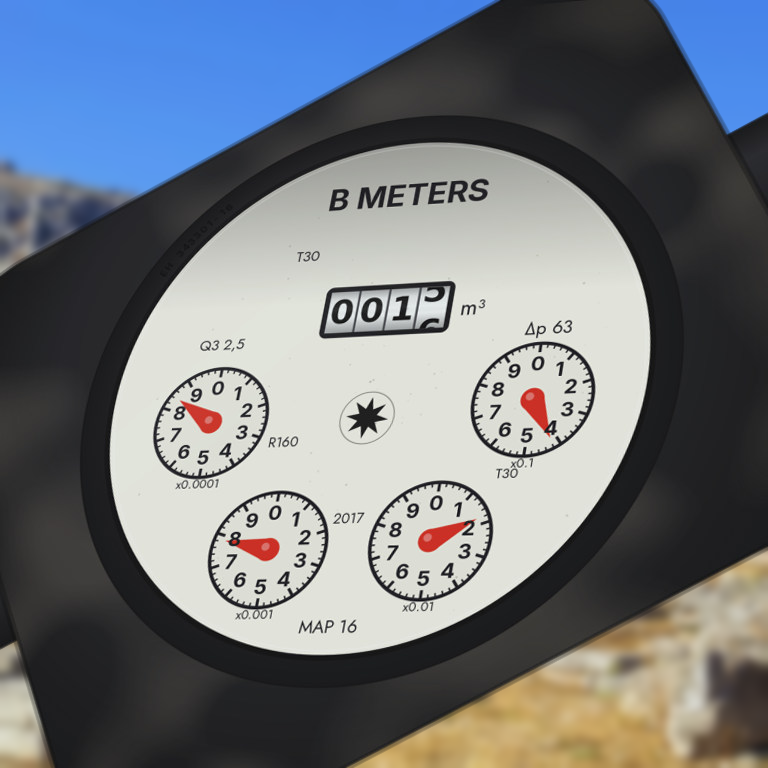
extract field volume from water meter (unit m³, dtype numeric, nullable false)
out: 15.4178 m³
